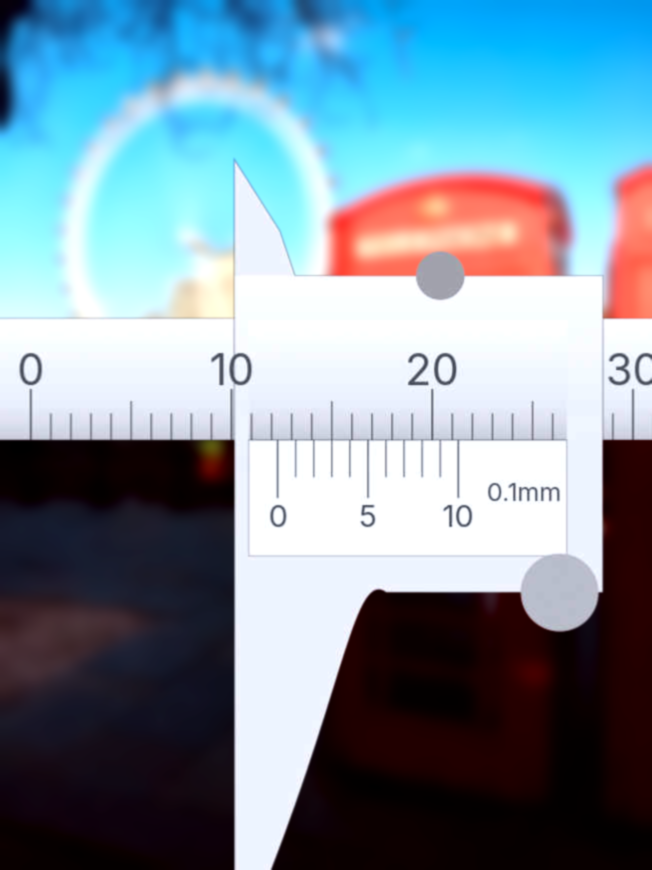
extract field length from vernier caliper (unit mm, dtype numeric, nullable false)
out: 12.3 mm
